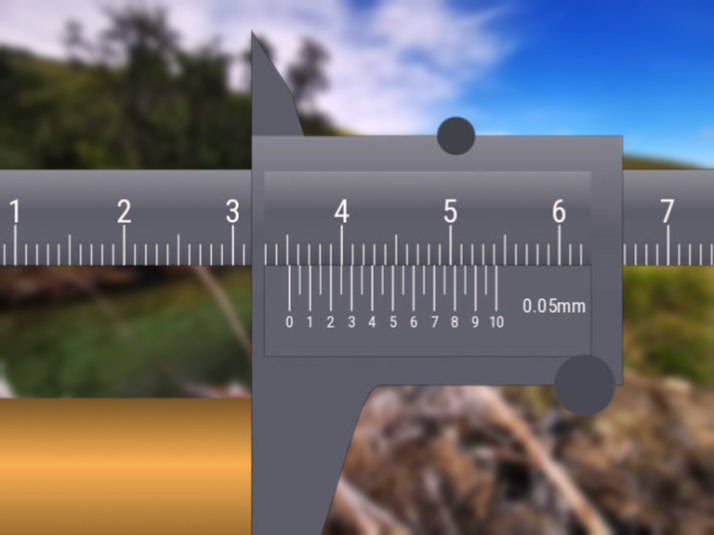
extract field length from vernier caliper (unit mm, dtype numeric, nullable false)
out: 35.2 mm
